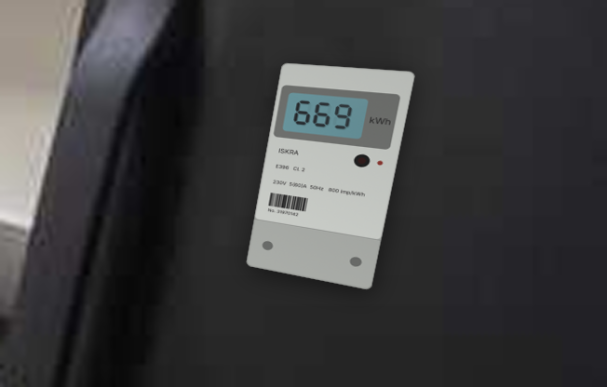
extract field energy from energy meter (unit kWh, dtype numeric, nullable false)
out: 669 kWh
